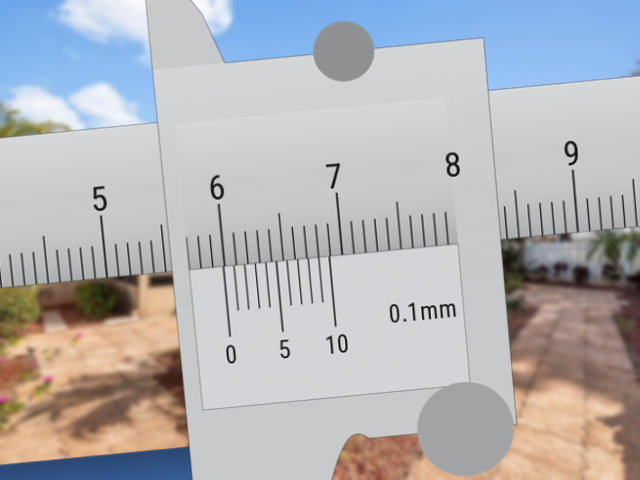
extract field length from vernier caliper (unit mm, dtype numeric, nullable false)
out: 59.9 mm
